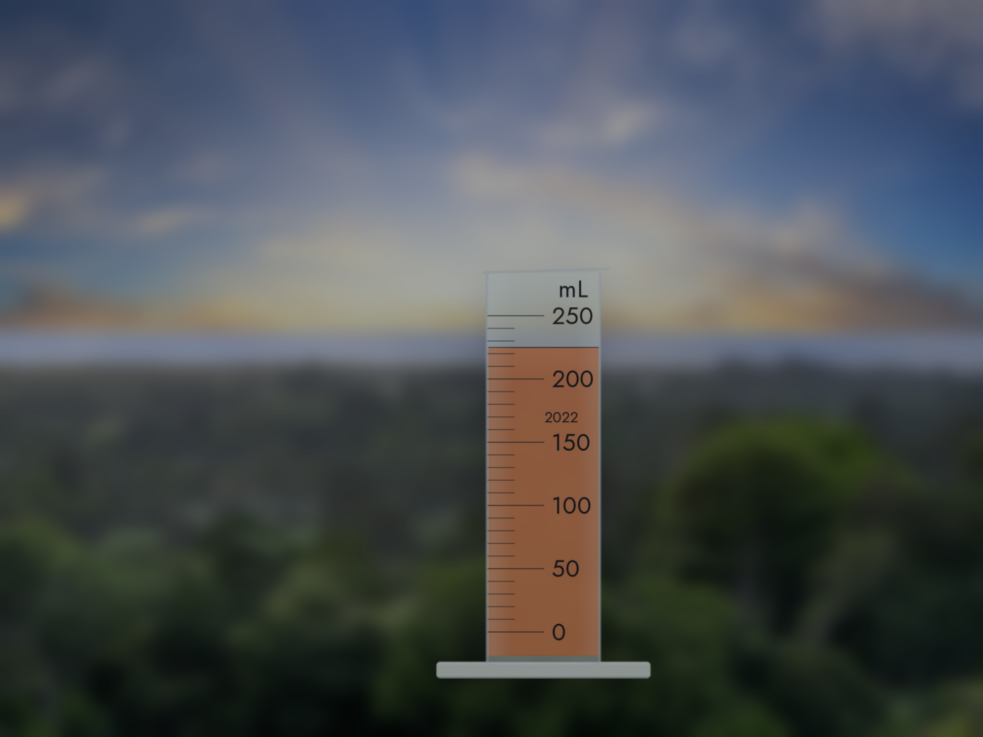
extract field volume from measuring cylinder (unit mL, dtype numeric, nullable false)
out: 225 mL
